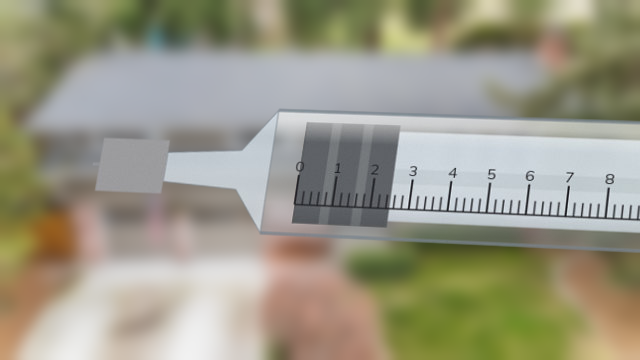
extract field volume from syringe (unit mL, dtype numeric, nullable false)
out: 0 mL
